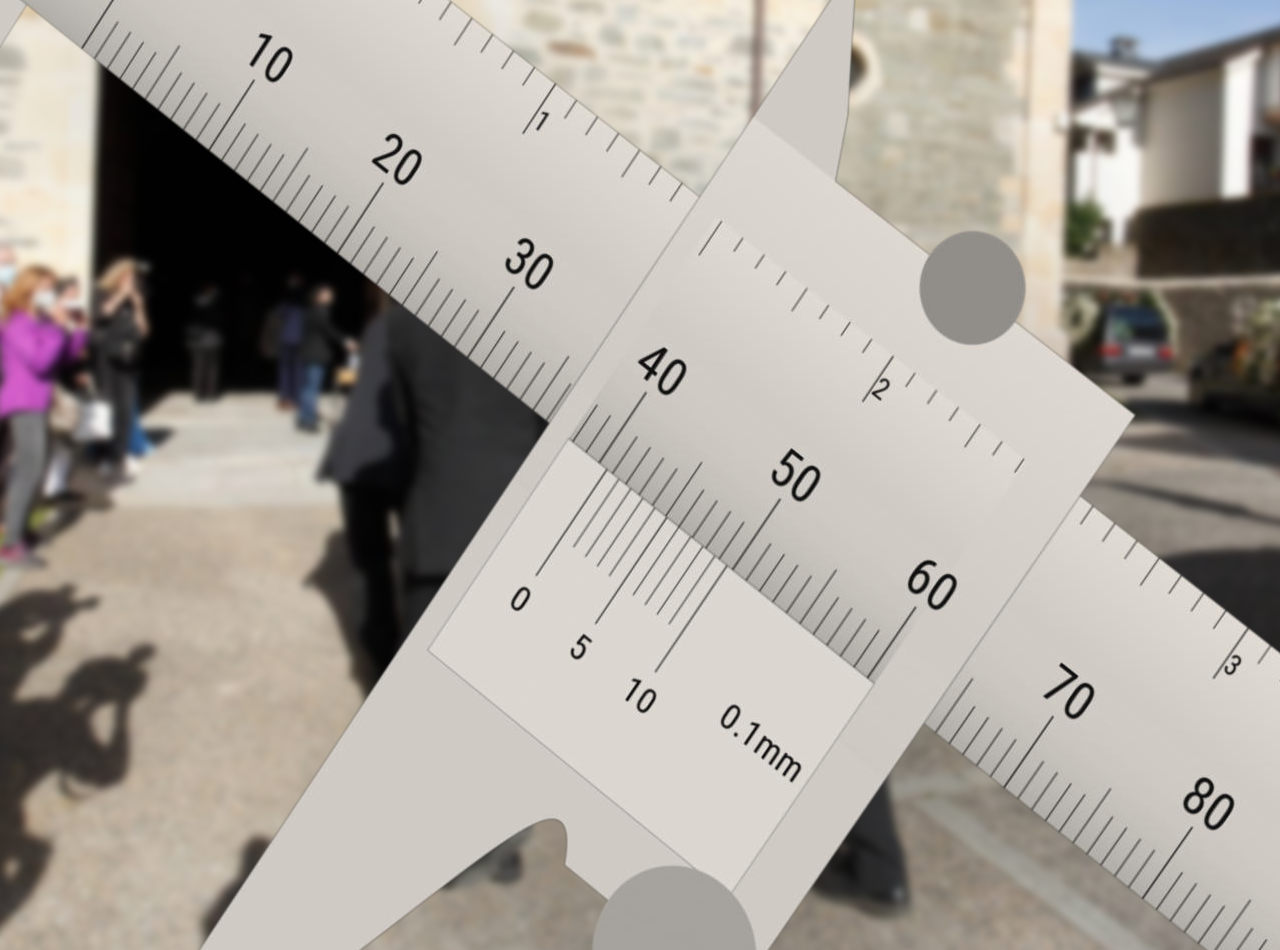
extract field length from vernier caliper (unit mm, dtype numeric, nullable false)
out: 40.6 mm
